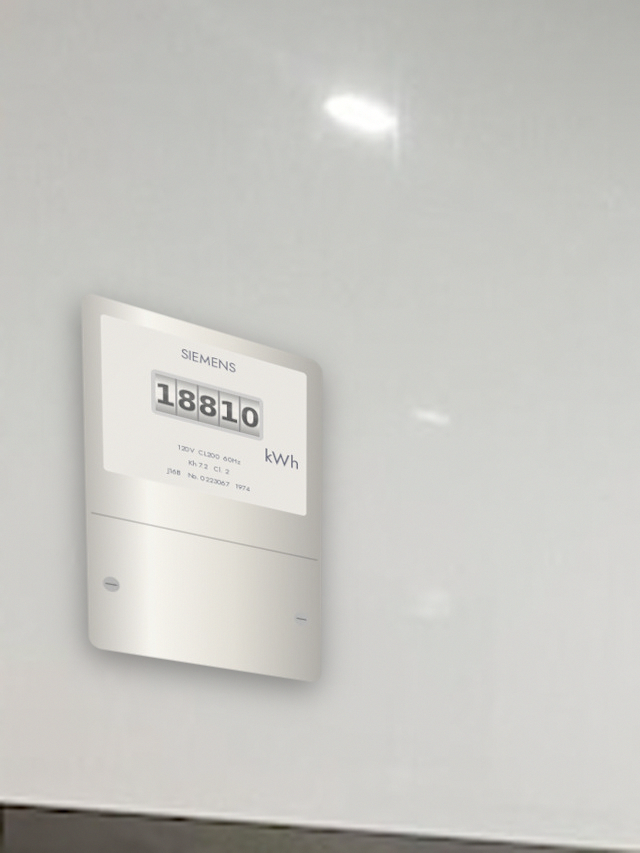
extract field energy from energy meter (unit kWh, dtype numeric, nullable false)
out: 18810 kWh
